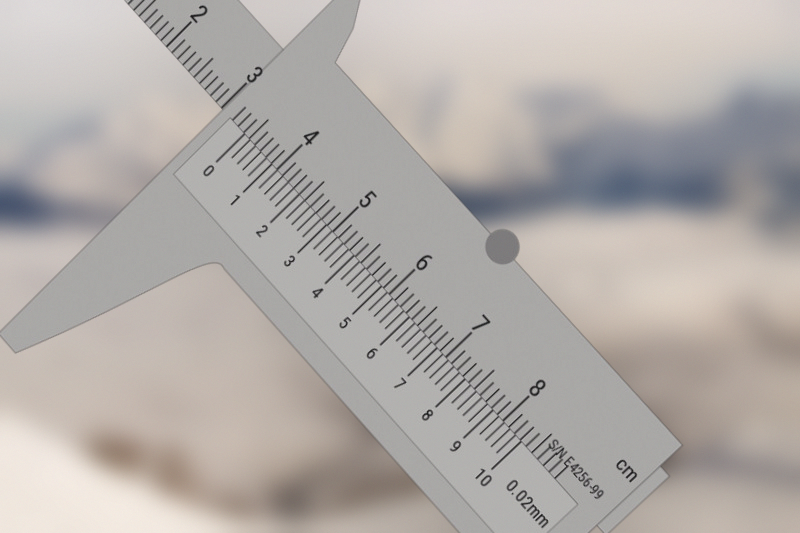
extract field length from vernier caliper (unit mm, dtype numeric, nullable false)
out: 34.2 mm
